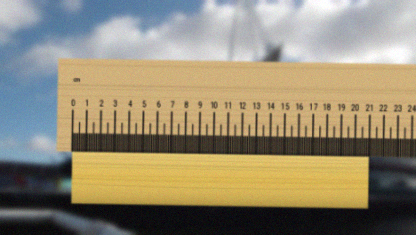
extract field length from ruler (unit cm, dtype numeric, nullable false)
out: 21 cm
